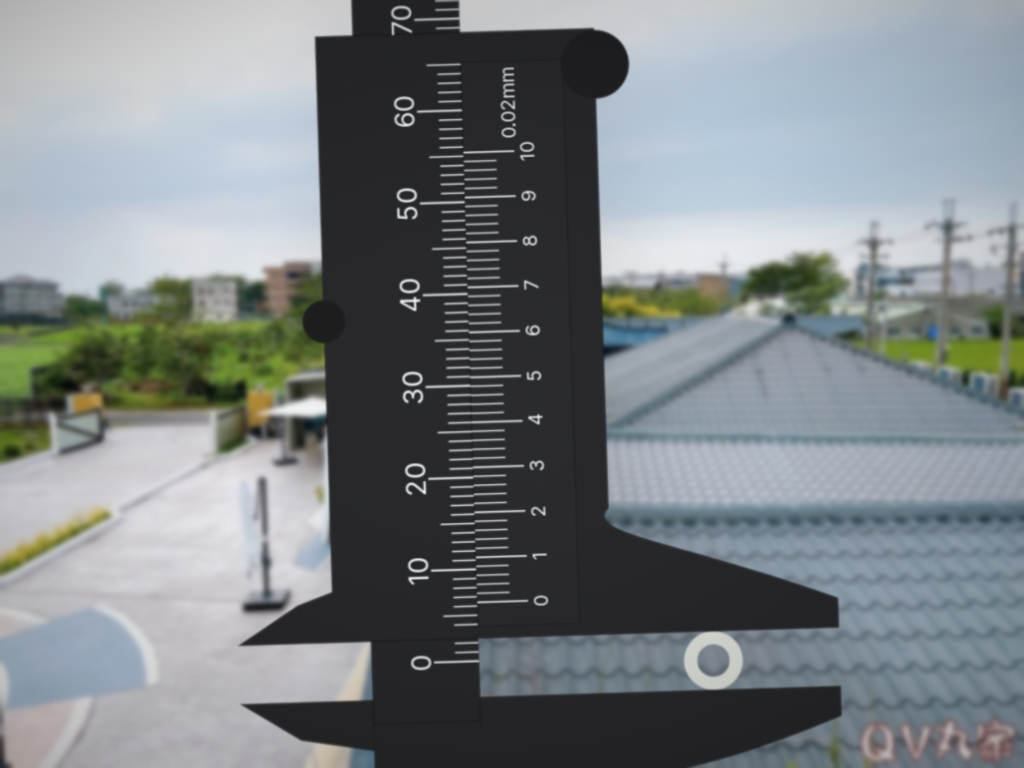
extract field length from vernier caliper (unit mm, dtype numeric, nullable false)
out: 6.4 mm
